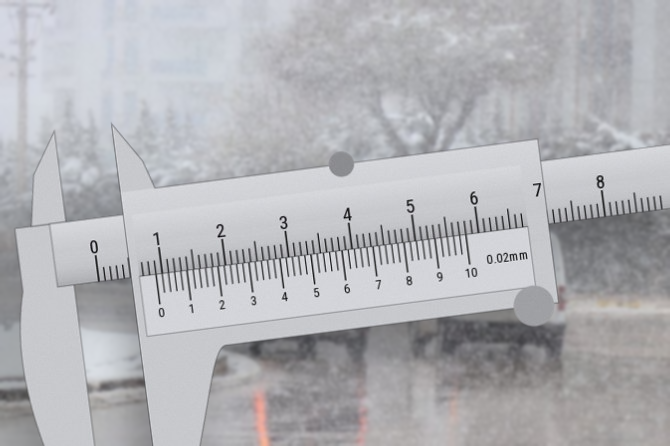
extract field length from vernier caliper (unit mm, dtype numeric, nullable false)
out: 9.0 mm
